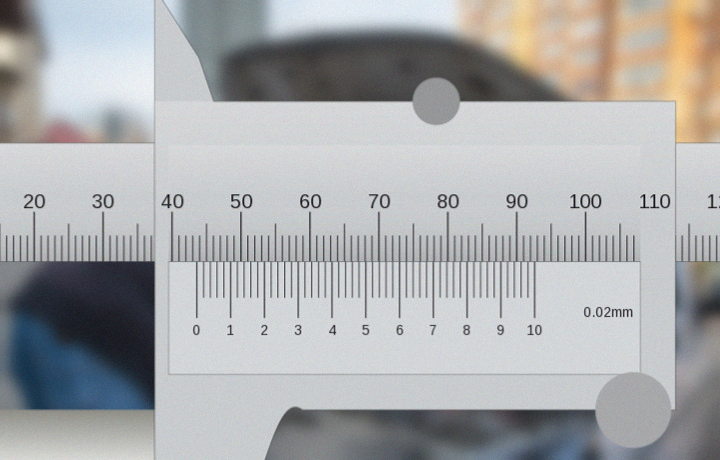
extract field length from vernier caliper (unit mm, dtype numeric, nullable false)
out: 43.6 mm
